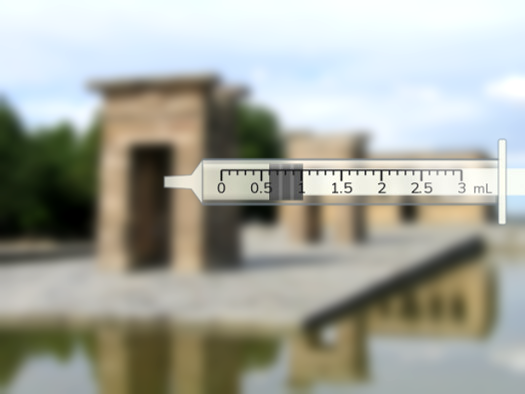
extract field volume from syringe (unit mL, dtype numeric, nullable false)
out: 0.6 mL
